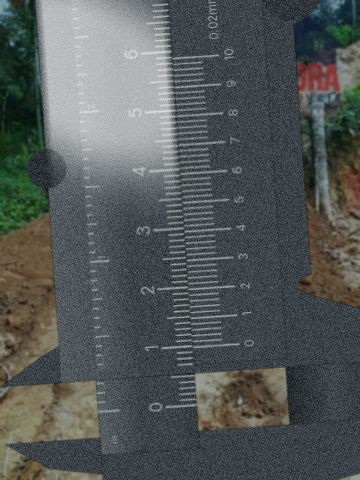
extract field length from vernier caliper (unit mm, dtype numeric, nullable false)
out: 9.8 mm
